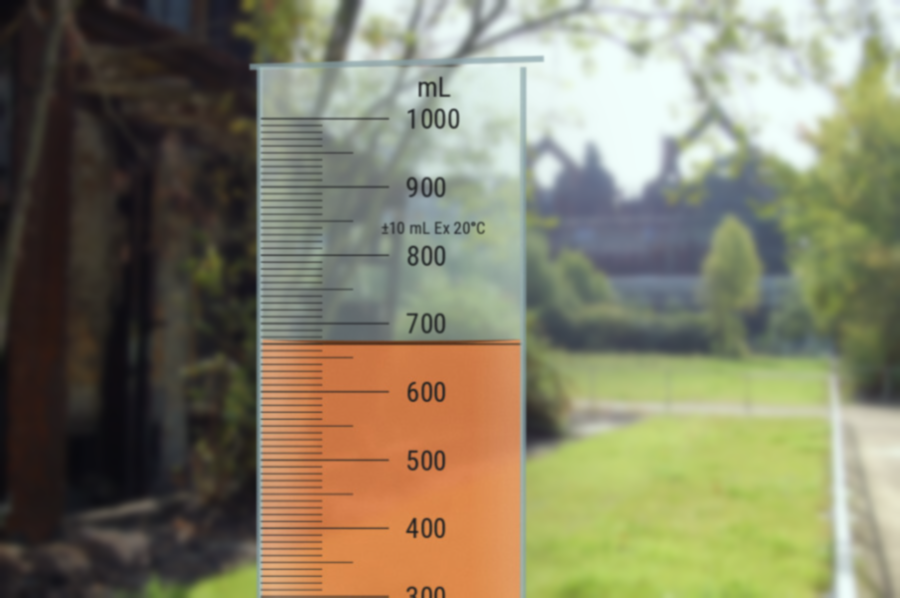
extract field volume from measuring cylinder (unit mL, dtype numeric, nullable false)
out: 670 mL
